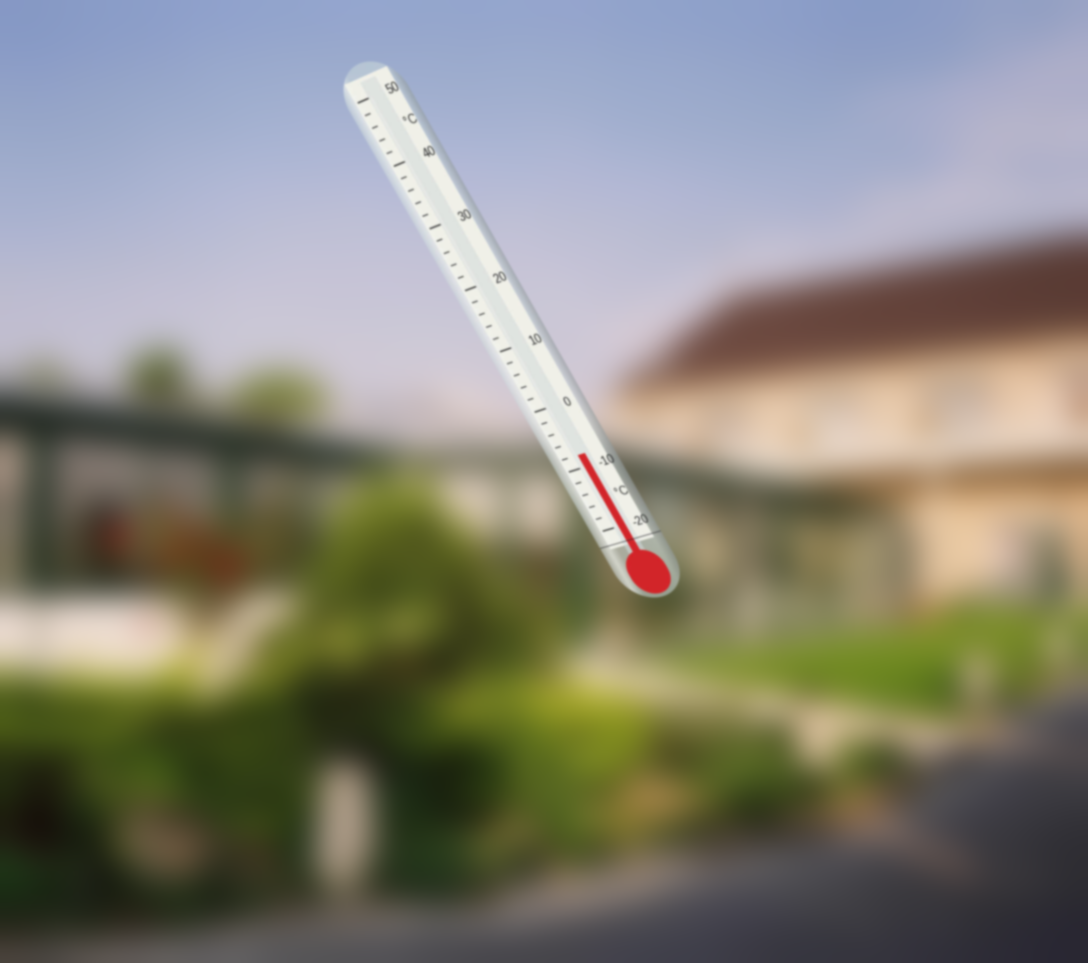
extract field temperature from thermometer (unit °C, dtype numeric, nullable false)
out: -8 °C
